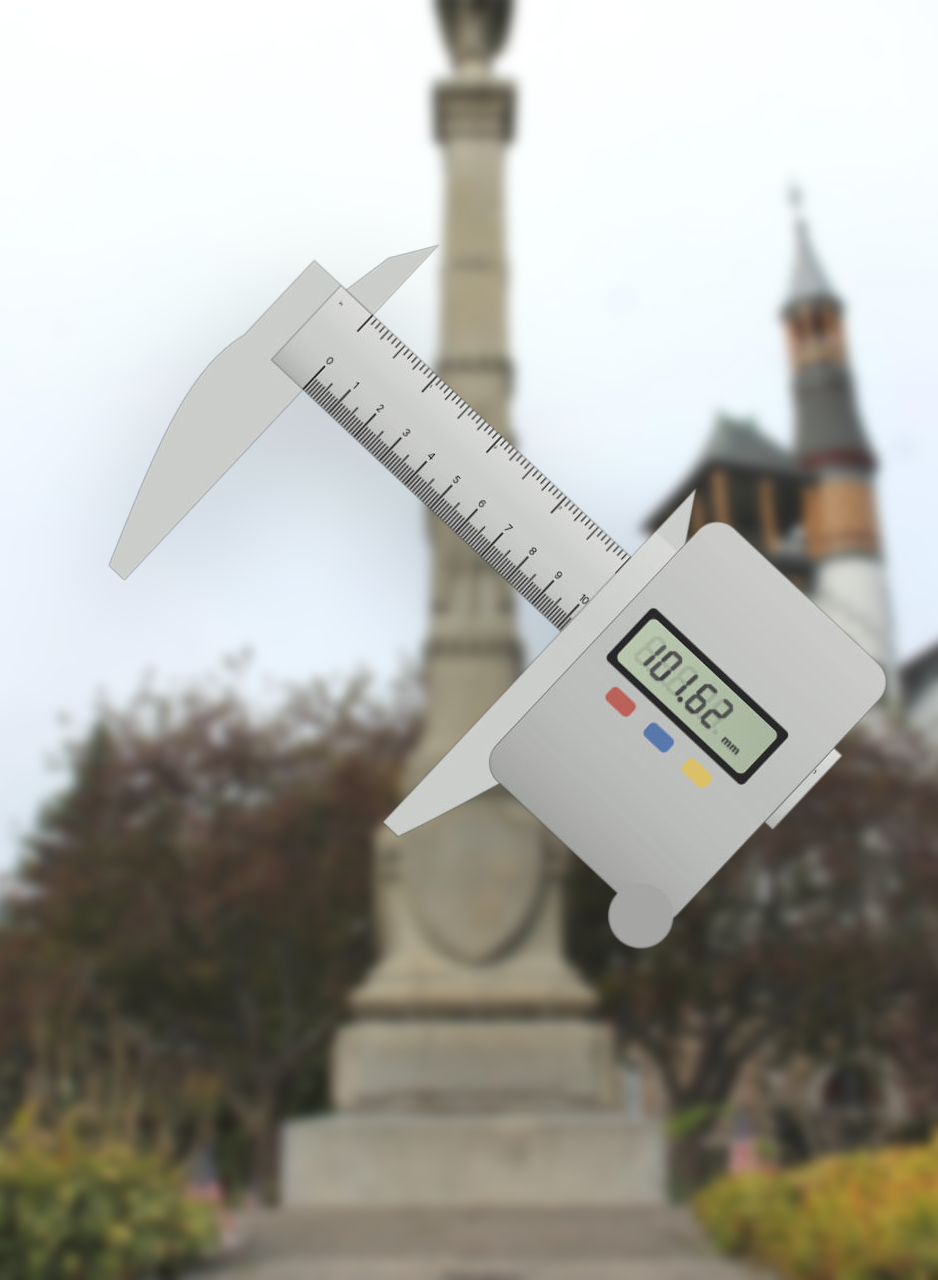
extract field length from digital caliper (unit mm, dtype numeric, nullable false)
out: 101.62 mm
